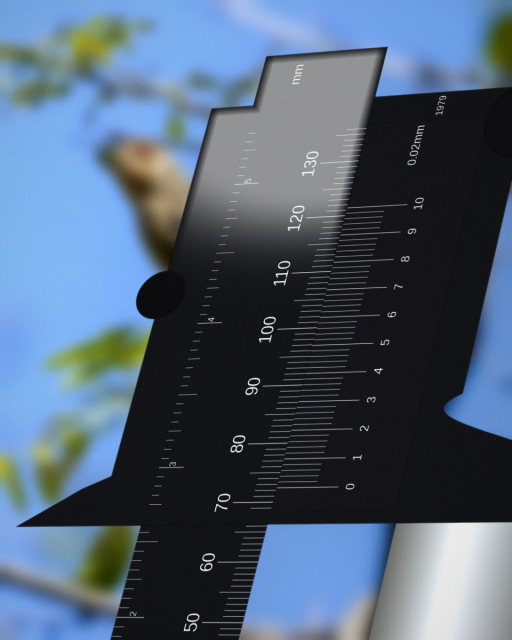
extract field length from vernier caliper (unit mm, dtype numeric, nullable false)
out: 72.4 mm
